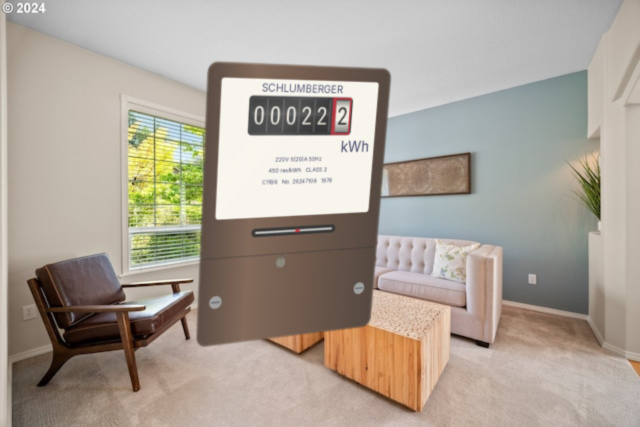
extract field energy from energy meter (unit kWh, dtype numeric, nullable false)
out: 22.2 kWh
